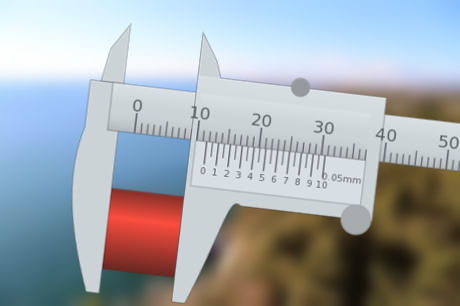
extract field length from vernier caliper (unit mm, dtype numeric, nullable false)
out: 11.6 mm
